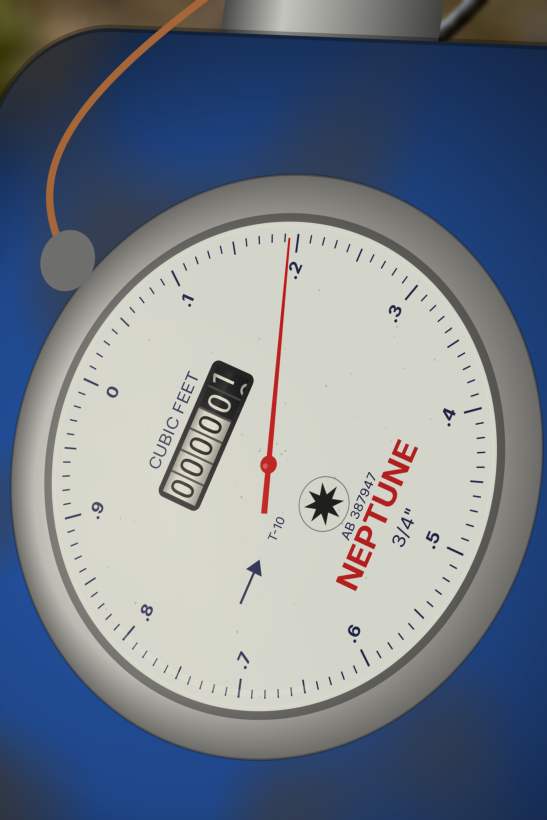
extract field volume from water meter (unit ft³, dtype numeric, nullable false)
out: 1.19 ft³
